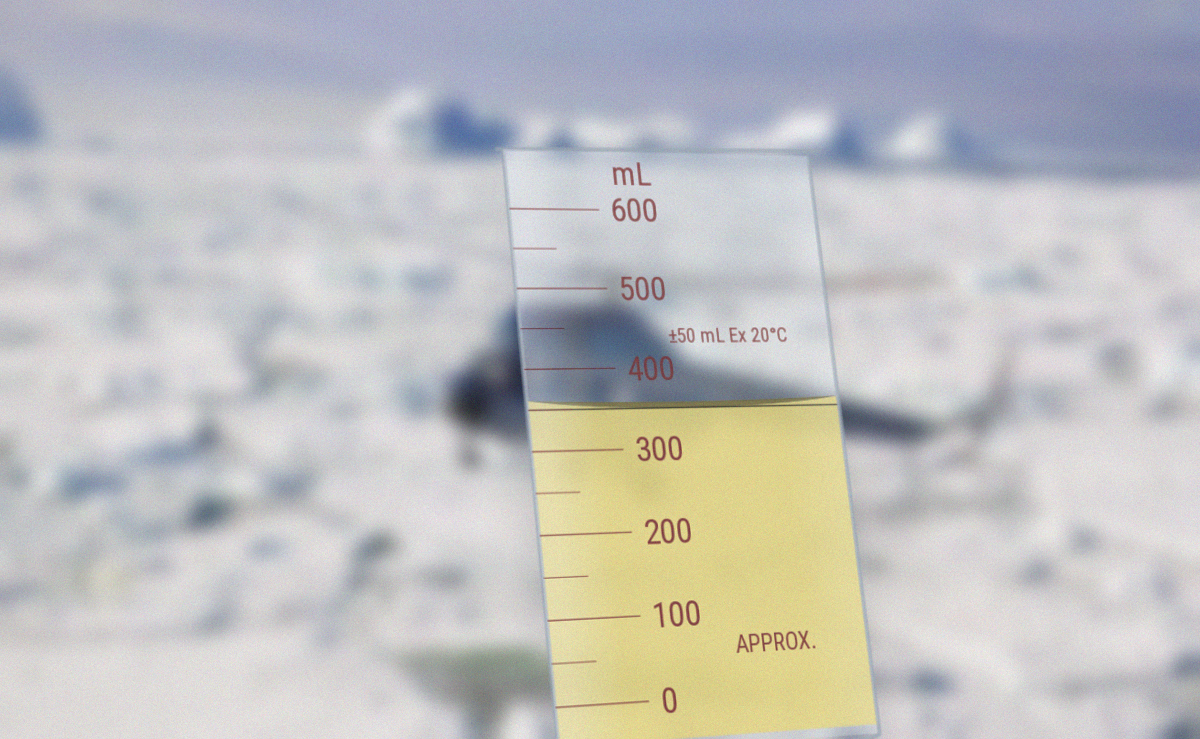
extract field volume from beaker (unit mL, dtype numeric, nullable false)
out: 350 mL
